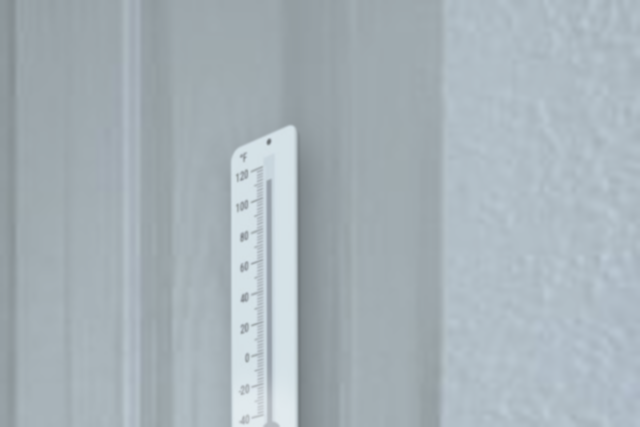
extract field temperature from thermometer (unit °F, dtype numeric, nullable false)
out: 110 °F
